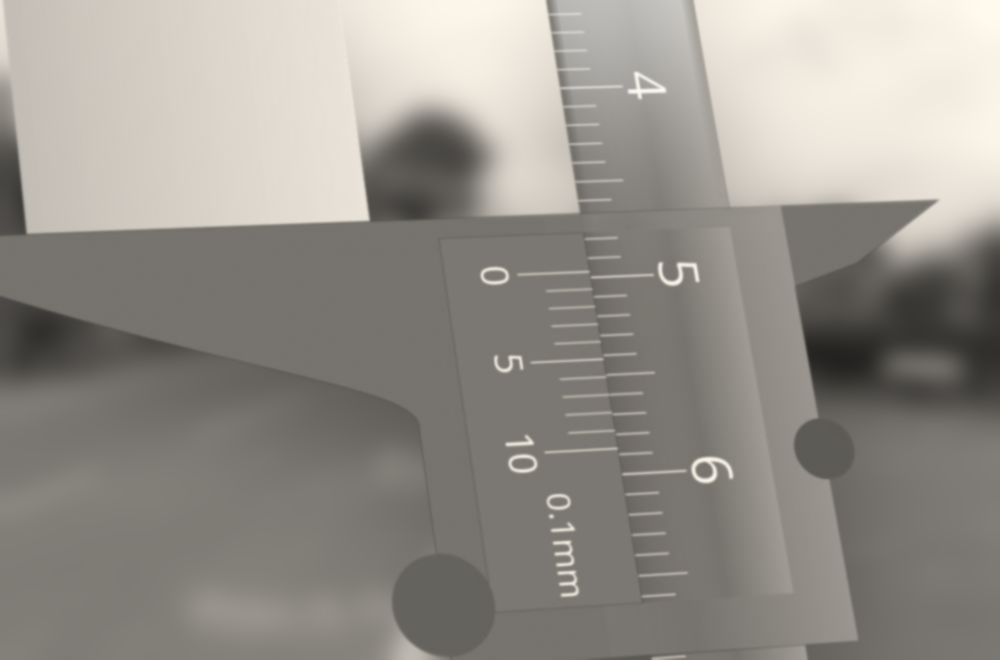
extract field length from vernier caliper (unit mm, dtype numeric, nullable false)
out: 49.7 mm
